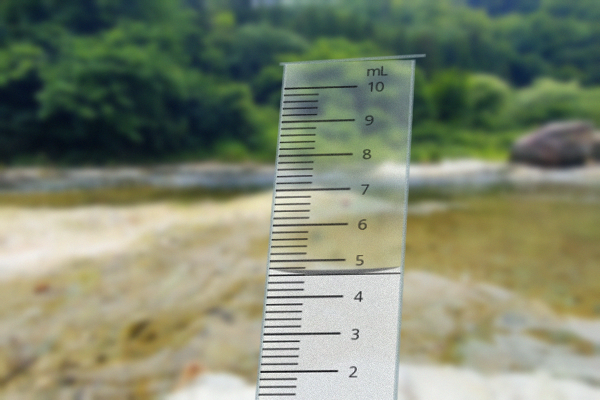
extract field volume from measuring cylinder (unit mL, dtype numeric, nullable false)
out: 4.6 mL
